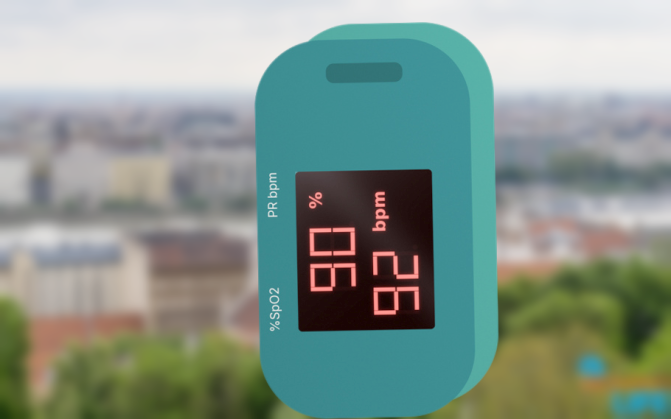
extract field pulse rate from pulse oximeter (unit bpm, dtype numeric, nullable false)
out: 92 bpm
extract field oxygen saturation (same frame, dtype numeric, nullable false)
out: 90 %
